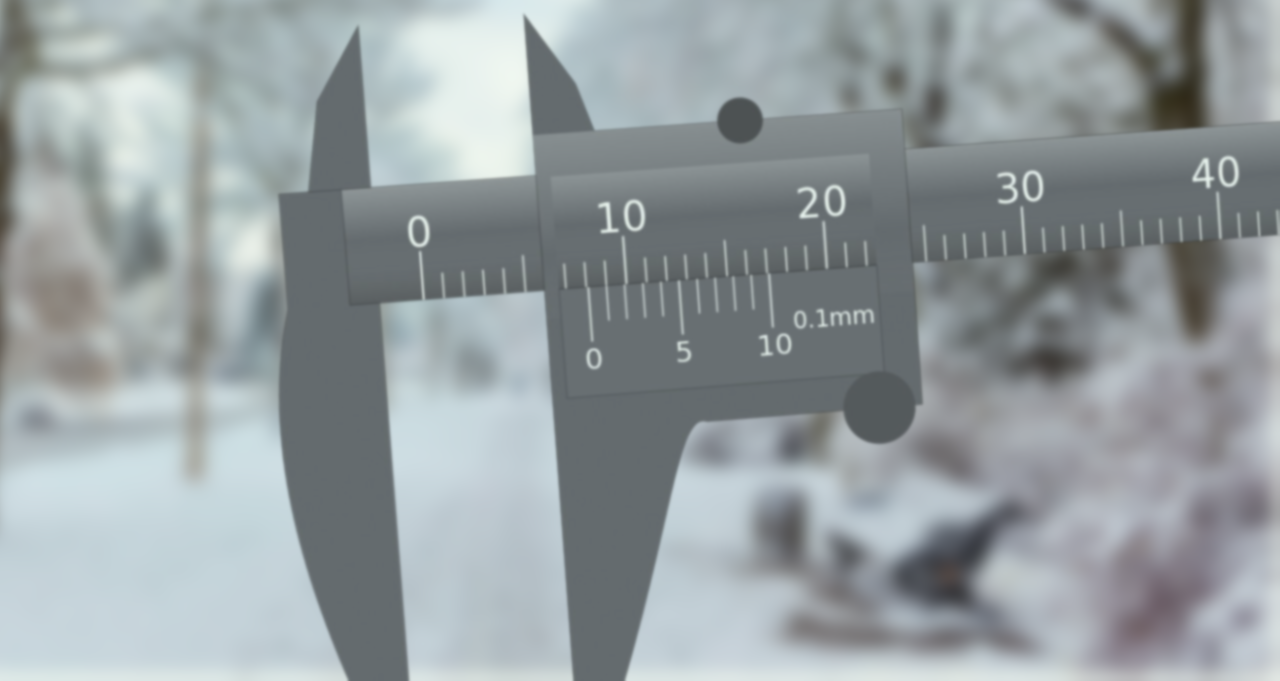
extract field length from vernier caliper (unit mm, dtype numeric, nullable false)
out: 8.1 mm
